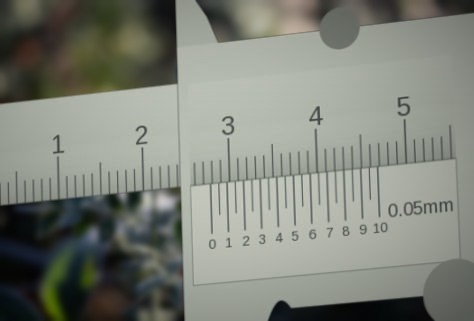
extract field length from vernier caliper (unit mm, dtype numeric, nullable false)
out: 27.8 mm
